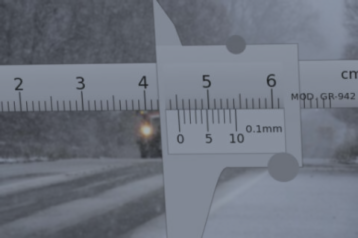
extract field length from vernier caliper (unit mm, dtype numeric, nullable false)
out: 45.2 mm
